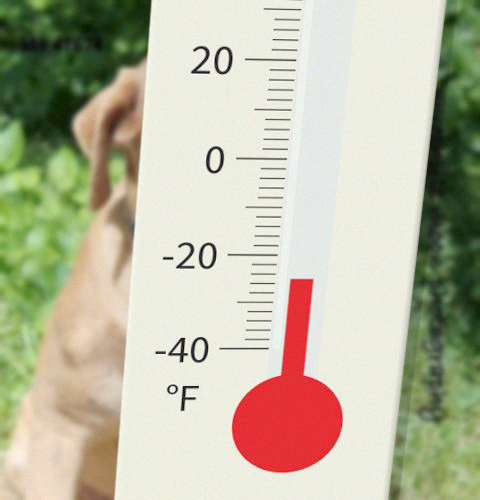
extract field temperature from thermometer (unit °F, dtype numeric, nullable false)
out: -25 °F
